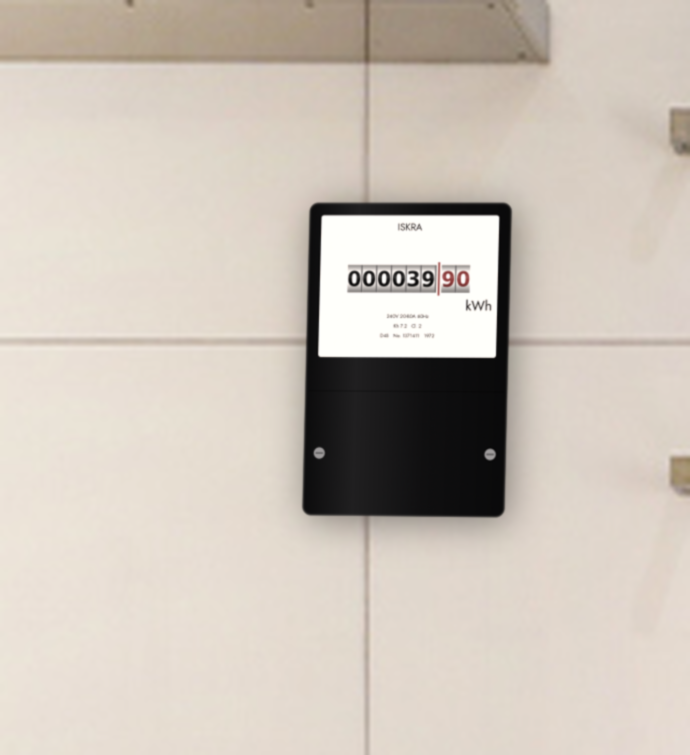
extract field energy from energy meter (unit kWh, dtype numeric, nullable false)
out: 39.90 kWh
